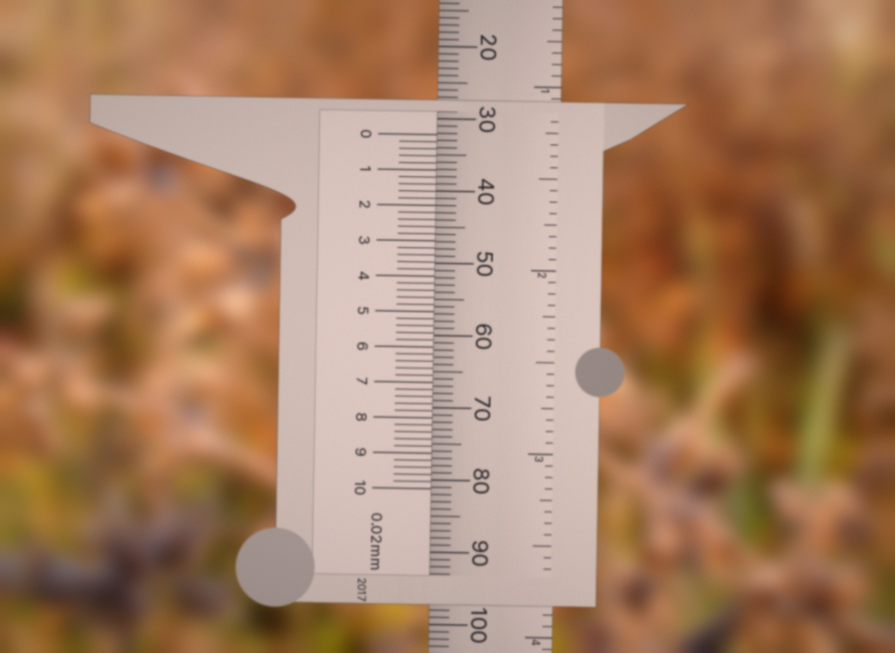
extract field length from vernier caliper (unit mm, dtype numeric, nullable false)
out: 32.2 mm
